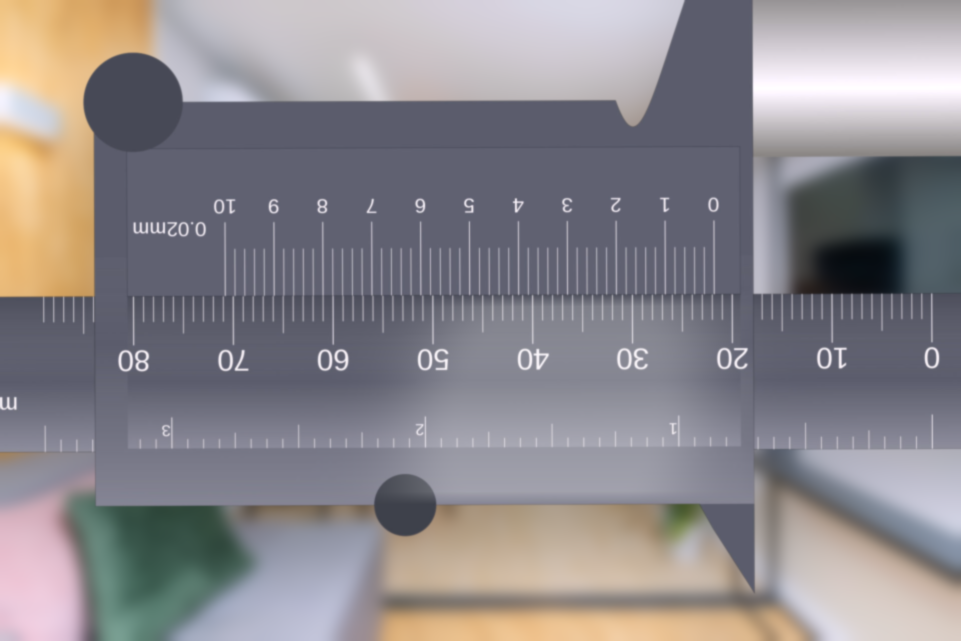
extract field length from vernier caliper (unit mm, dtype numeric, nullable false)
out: 21.8 mm
